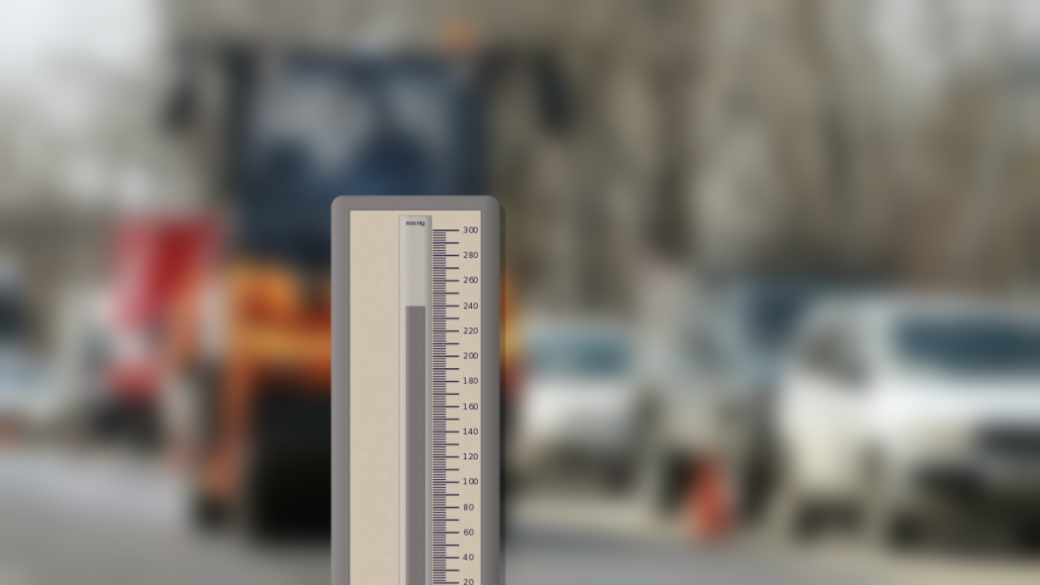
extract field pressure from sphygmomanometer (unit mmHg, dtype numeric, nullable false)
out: 240 mmHg
